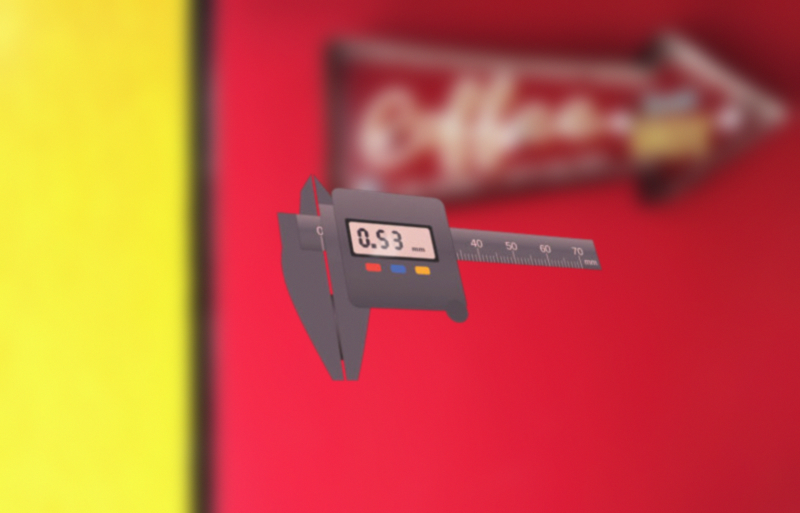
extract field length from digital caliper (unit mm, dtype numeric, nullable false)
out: 0.53 mm
